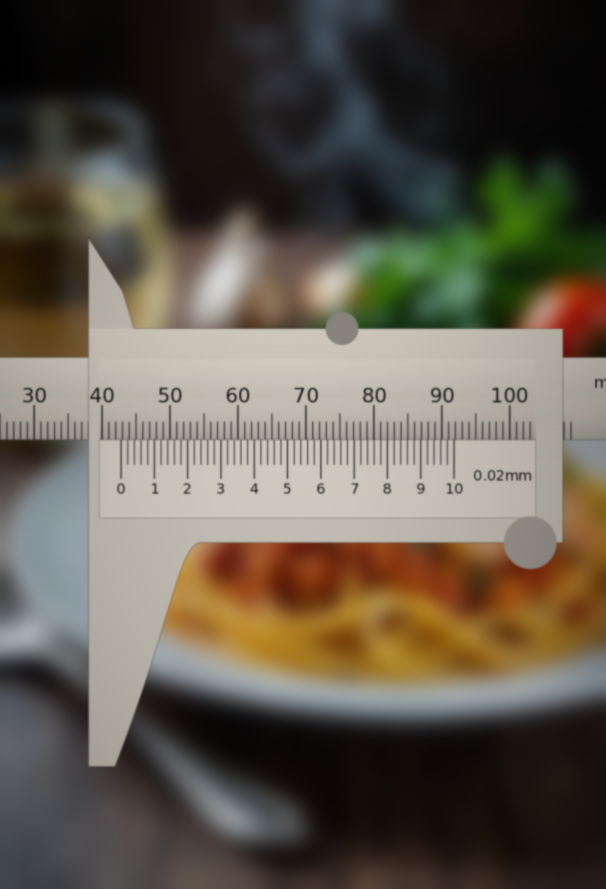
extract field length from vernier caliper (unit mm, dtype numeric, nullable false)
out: 42.8 mm
